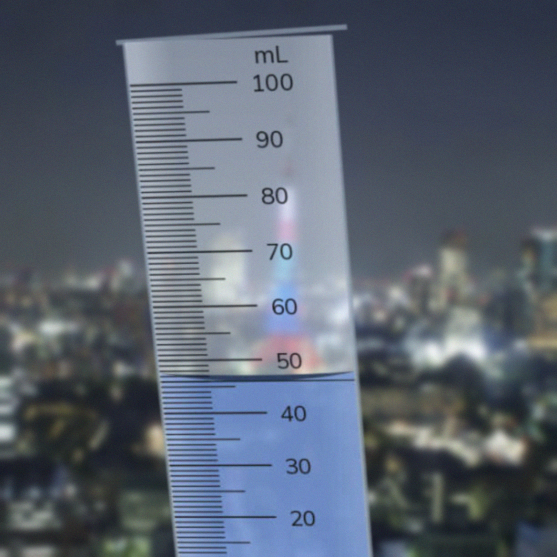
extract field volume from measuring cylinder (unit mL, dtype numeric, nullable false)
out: 46 mL
